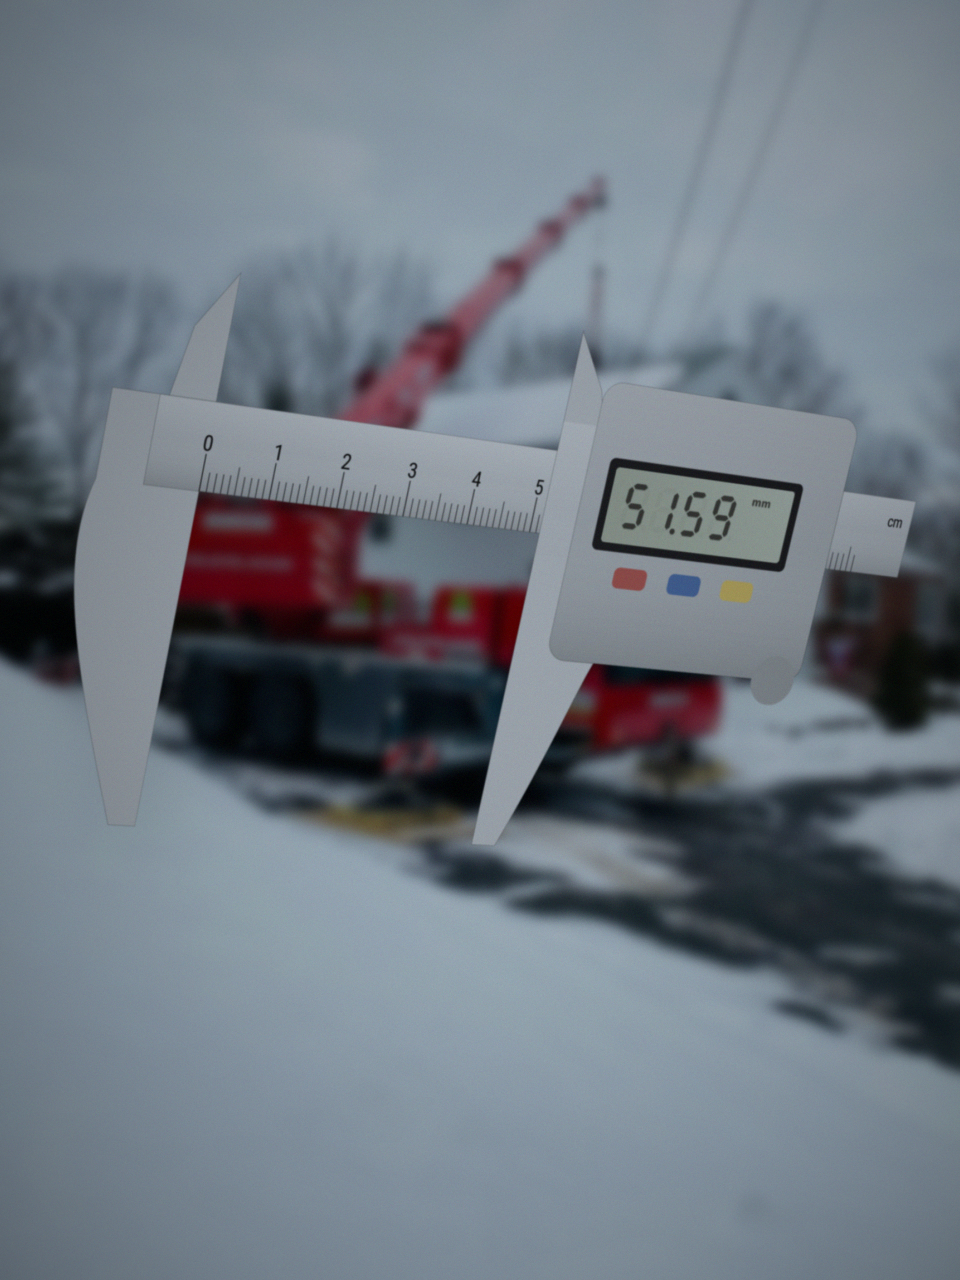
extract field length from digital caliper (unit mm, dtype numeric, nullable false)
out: 51.59 mm
